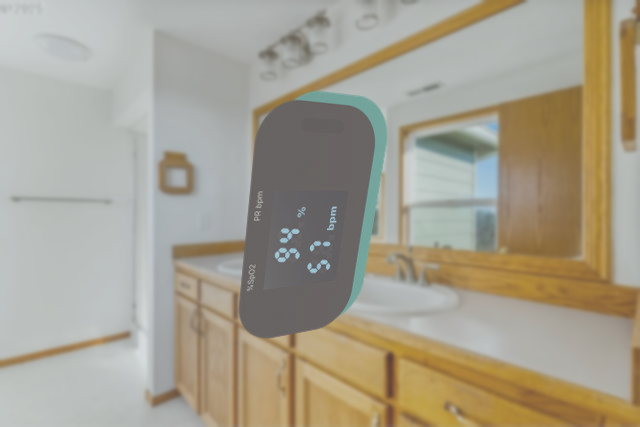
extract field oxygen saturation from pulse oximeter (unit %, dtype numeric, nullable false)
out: 94 %
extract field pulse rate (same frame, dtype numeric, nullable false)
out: 57 bpm
